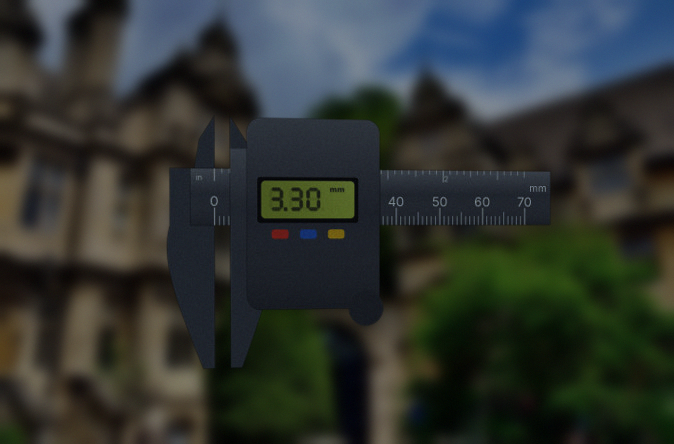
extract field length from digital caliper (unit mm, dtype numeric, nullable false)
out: 3.30 mm
